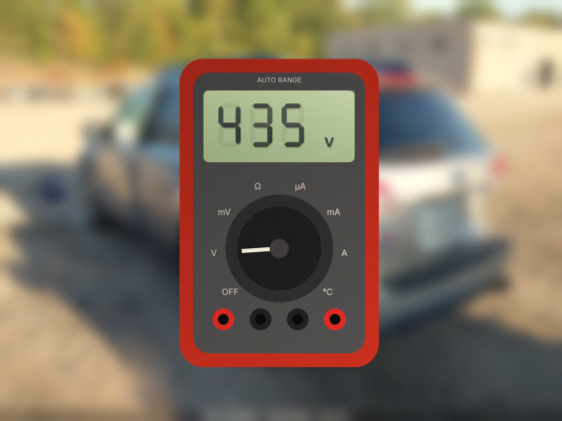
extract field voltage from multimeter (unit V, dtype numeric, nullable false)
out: 435 V
